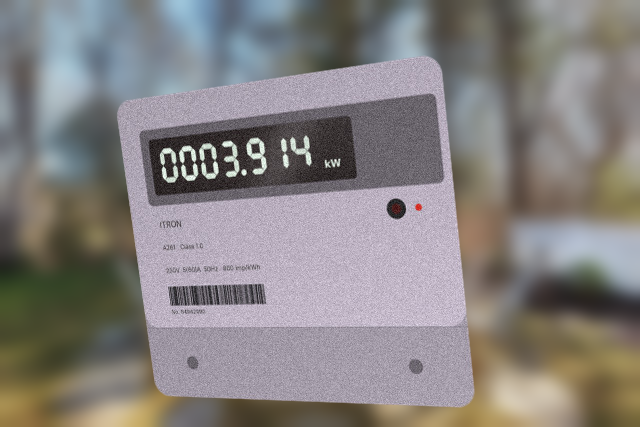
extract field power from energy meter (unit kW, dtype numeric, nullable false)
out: 3.914 kW
